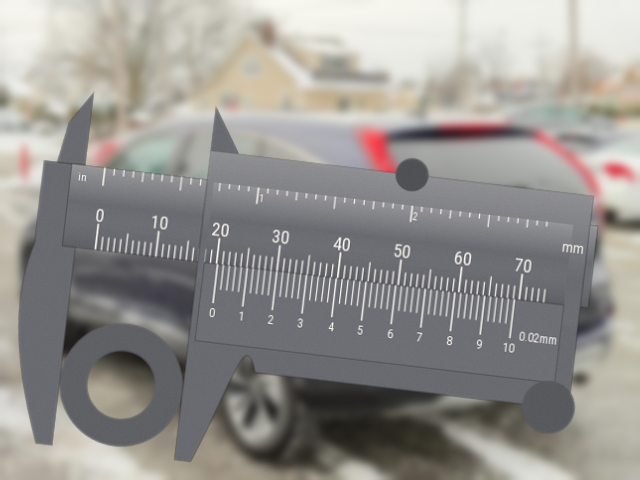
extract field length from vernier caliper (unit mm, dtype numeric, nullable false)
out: 20.2 mm
